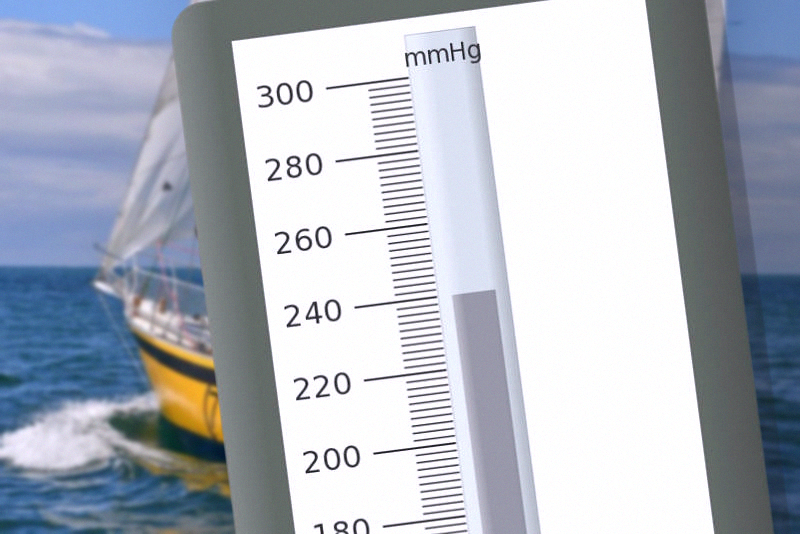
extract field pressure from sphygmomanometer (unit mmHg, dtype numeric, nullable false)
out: 240 mmHg
